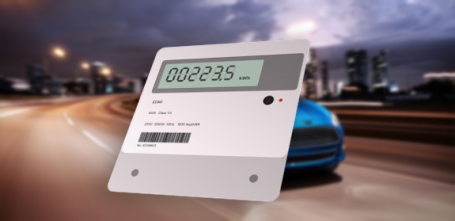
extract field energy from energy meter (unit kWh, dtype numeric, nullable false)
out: 223.5 kWh
